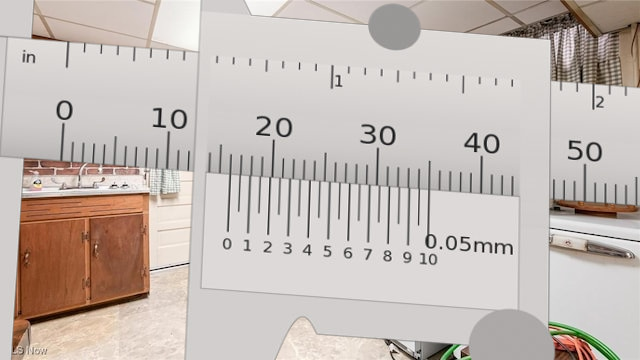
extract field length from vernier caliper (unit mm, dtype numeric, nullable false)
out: 16.0 mm
